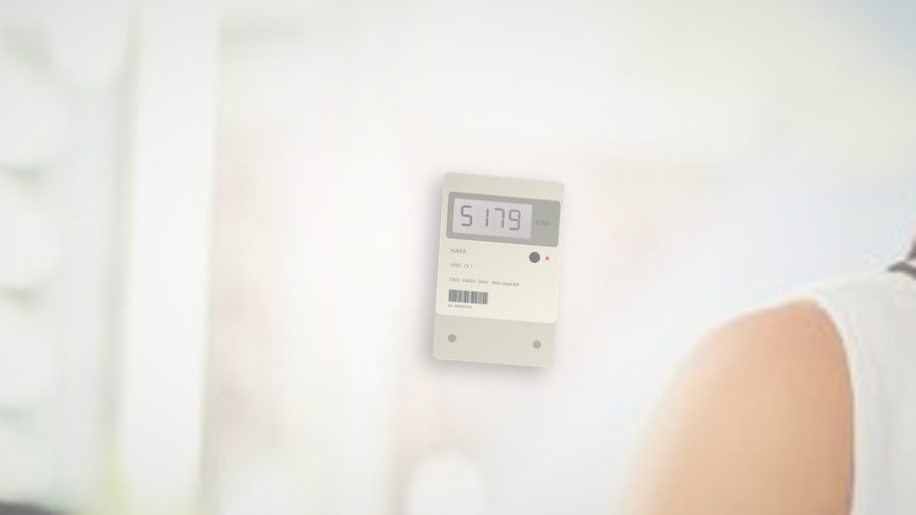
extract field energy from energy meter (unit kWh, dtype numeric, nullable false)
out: 5179 kWh
